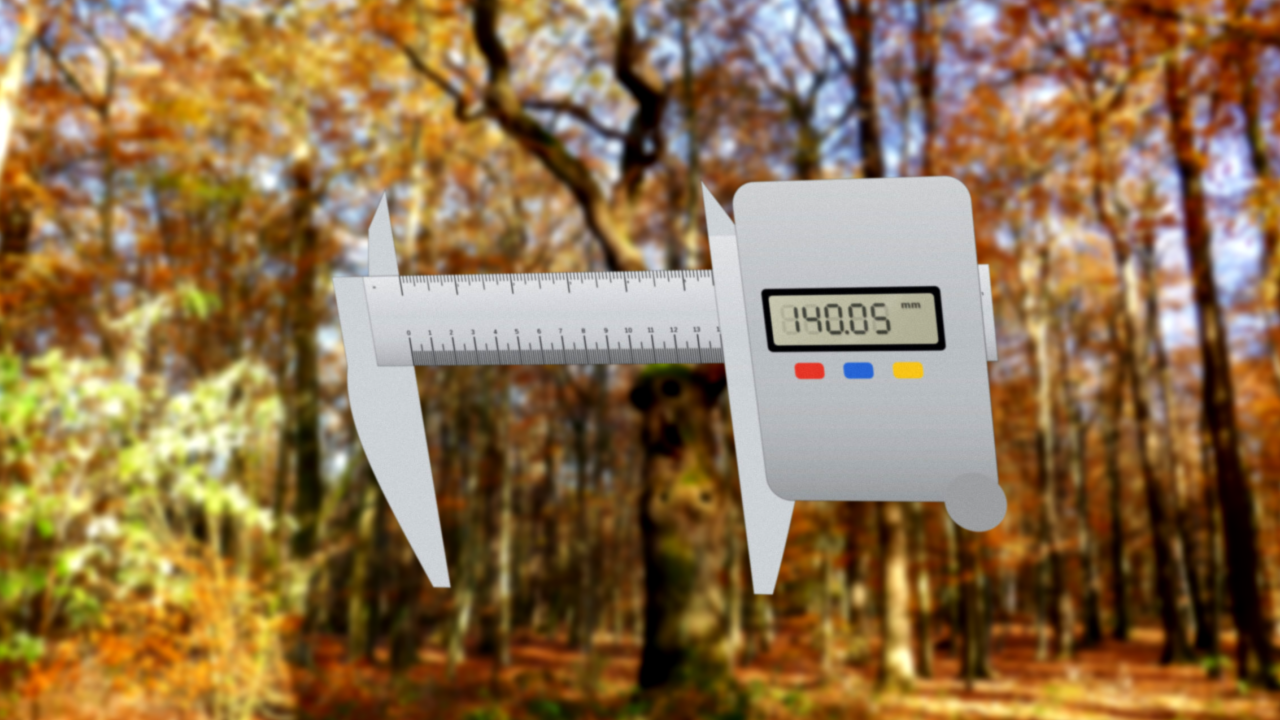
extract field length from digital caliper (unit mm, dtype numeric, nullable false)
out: 140.05 mm
